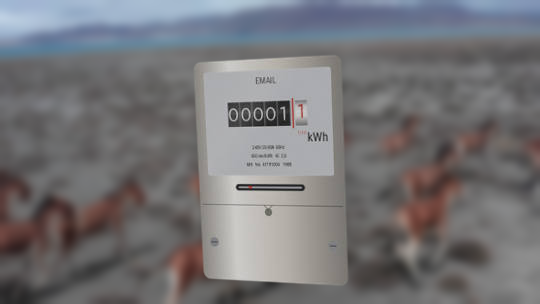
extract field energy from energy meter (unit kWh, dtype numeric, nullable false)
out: 1.1 kWh
